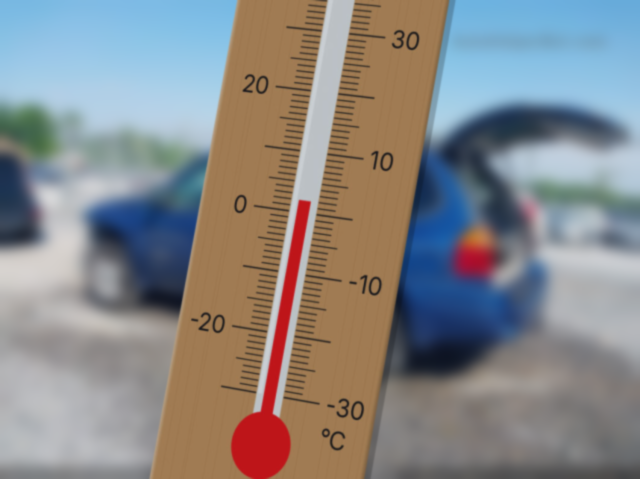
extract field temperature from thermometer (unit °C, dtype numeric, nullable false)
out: 2 °C
